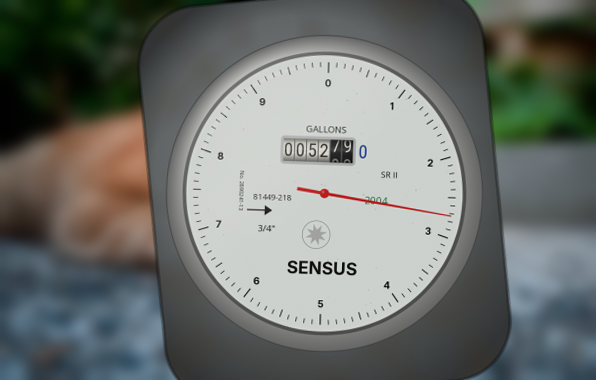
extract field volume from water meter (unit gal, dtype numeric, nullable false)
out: 52792.7 gal
